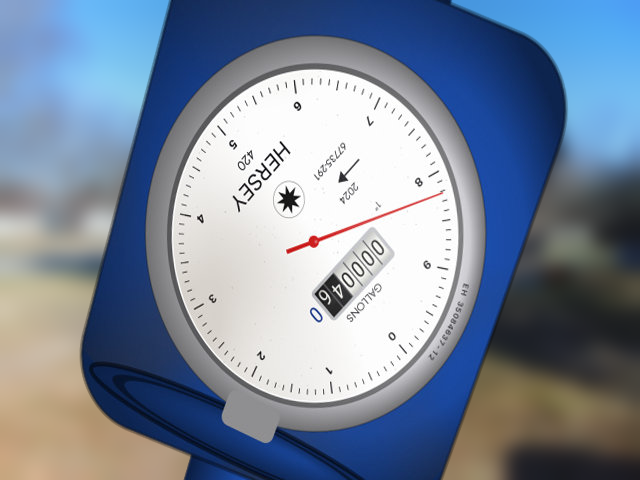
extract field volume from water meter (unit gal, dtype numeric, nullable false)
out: 458.2 gal
